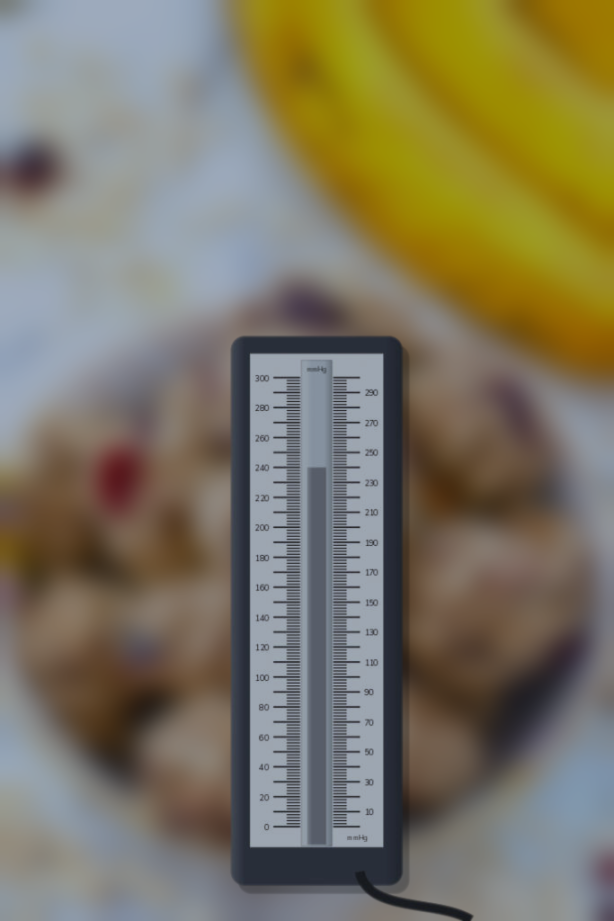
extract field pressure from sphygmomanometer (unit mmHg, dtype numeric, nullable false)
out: 240 mmHg
